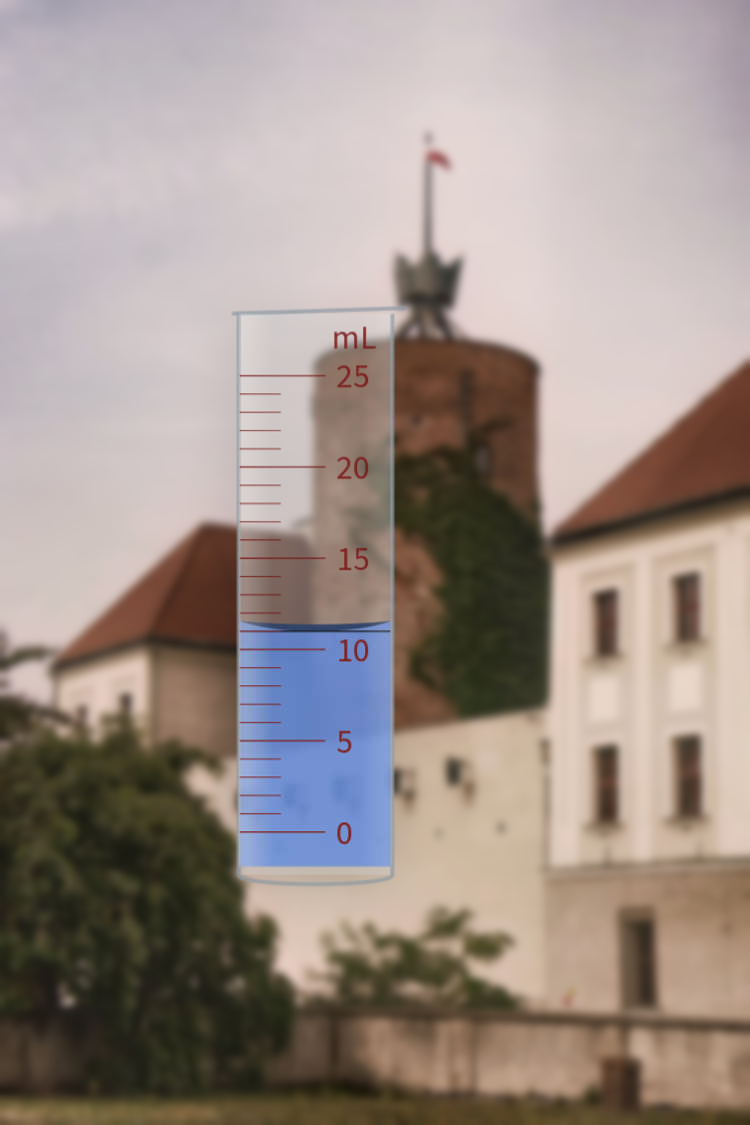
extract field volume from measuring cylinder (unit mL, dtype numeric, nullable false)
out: 11 mL
